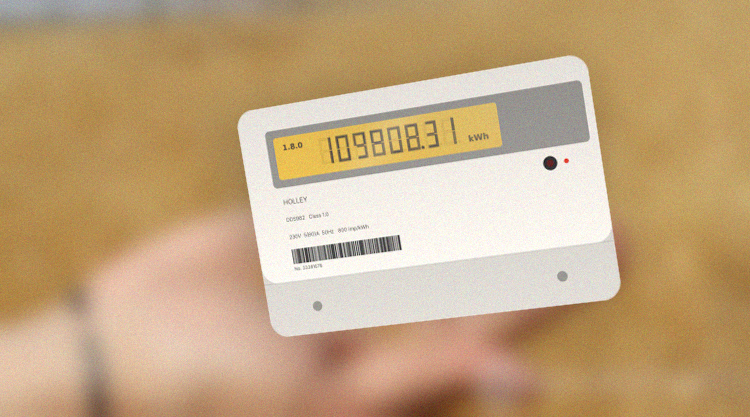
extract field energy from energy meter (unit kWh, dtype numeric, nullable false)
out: 109808.31 kWh
